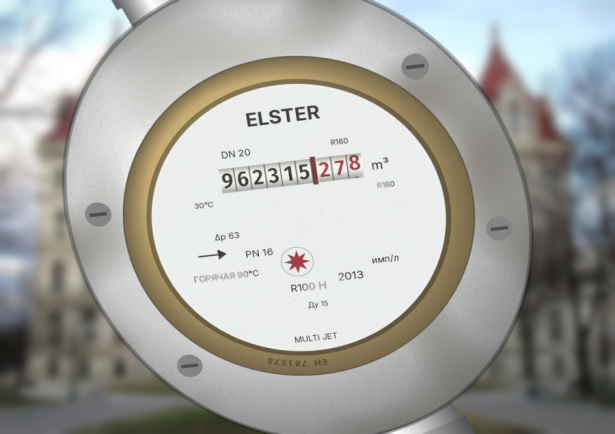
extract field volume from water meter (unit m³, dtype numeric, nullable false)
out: 962315.278 m³
